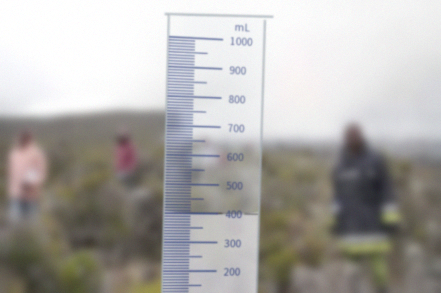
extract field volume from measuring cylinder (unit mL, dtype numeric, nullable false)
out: 400 mL
